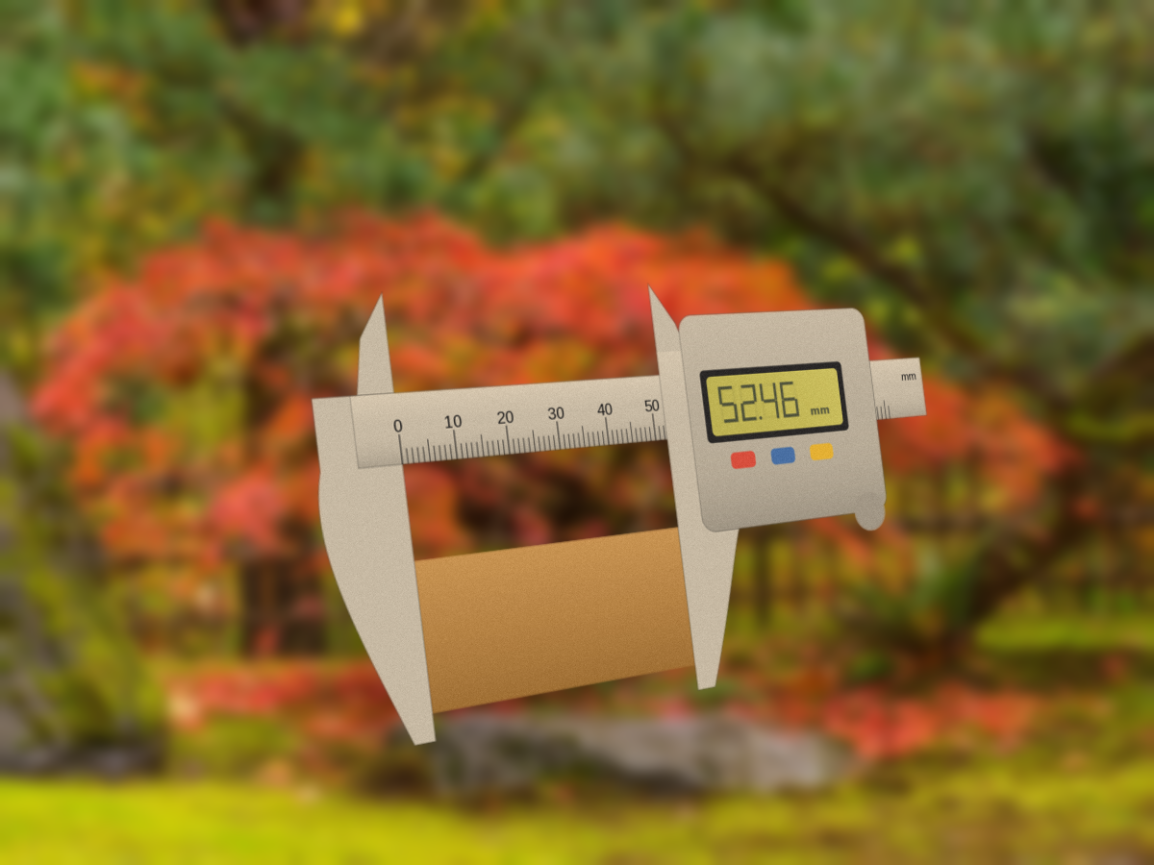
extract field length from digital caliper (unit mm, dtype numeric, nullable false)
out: 52.46 mm
